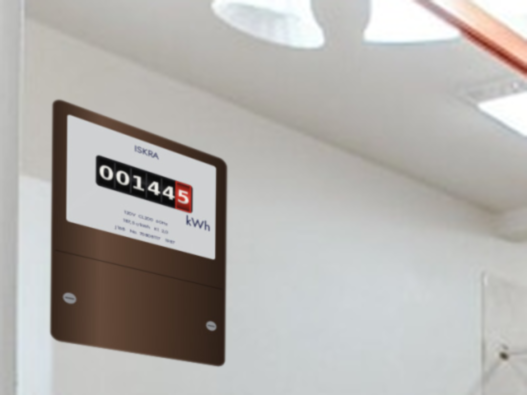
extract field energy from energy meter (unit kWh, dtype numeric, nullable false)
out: 144.5 kWh
